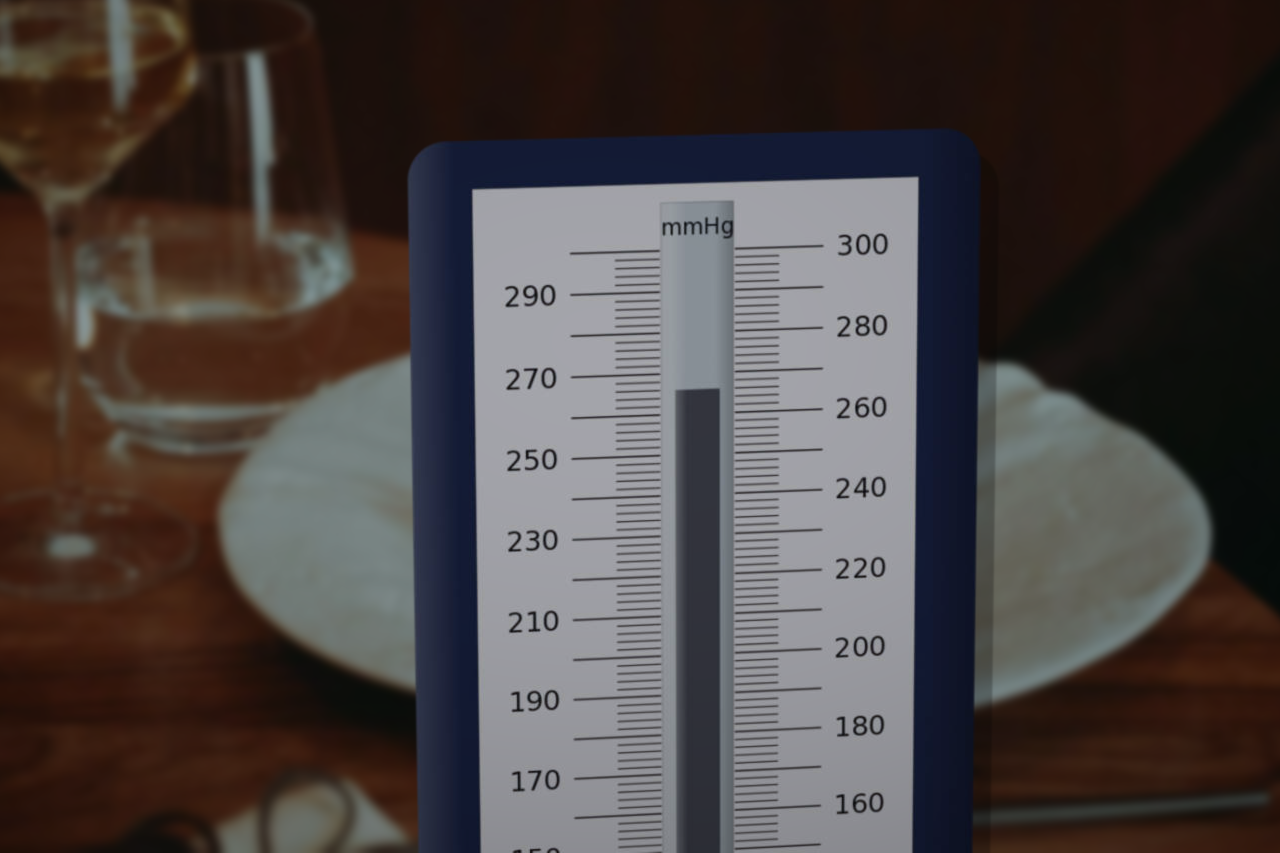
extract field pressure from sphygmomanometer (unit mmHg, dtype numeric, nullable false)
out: 266 mmHg
